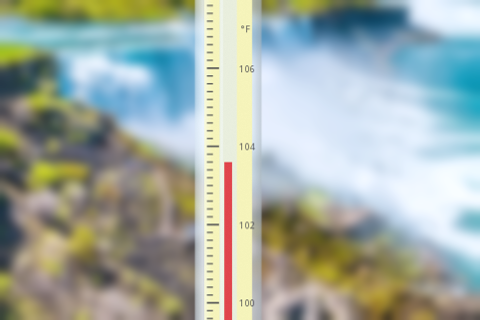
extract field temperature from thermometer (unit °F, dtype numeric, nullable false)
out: 103.6 °F
